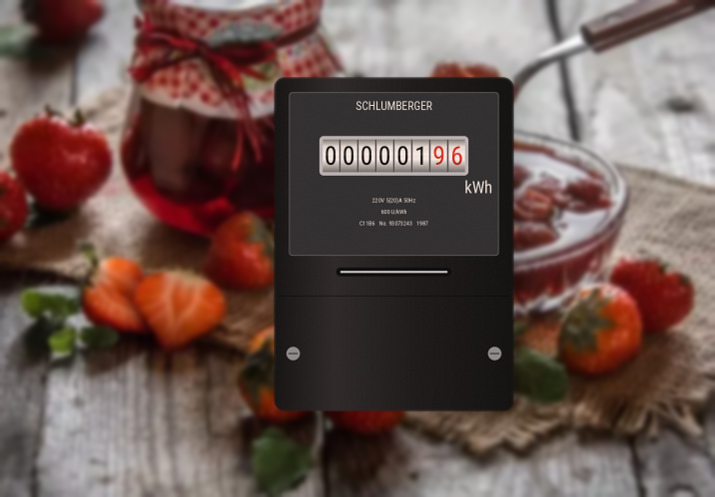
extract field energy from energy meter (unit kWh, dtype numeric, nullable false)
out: 1.96 kWh
